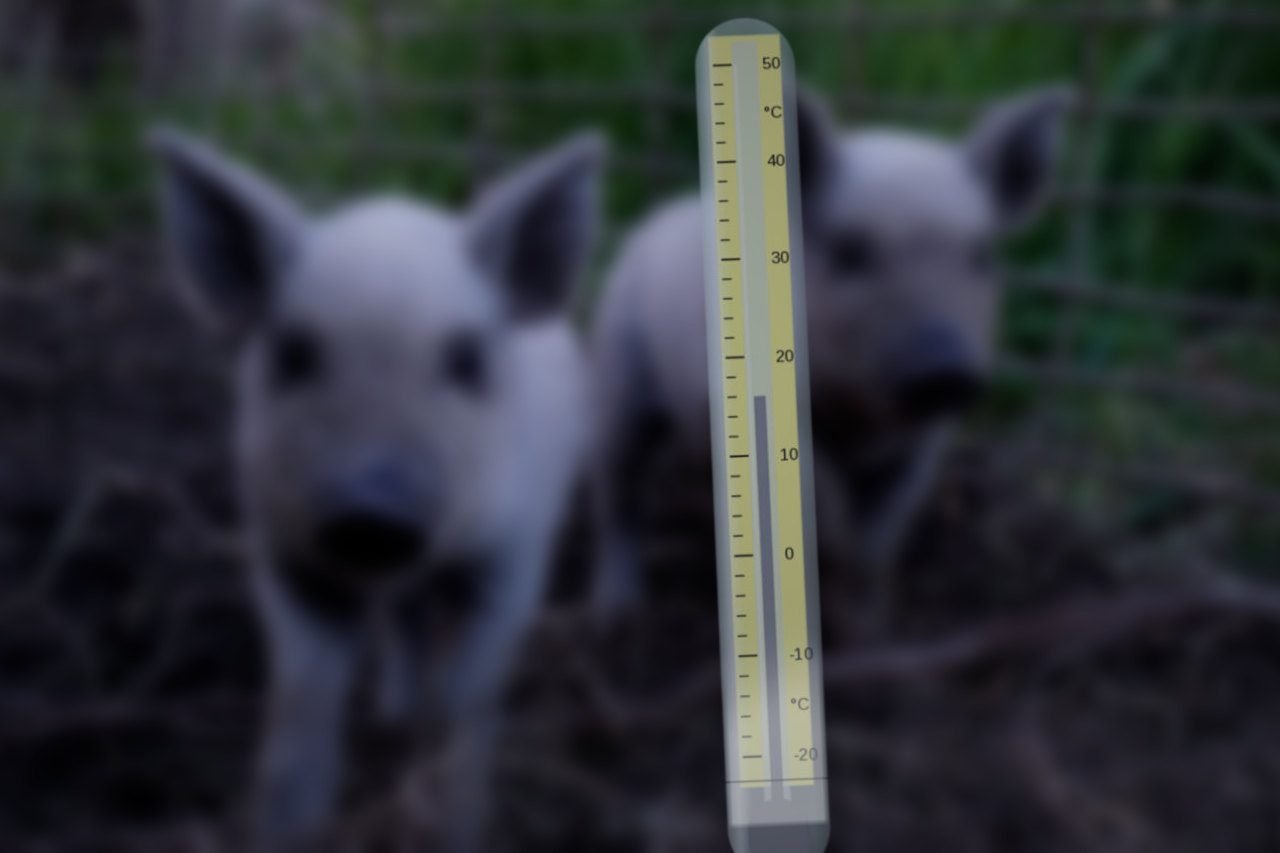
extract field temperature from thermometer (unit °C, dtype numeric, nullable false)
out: 16 °C
